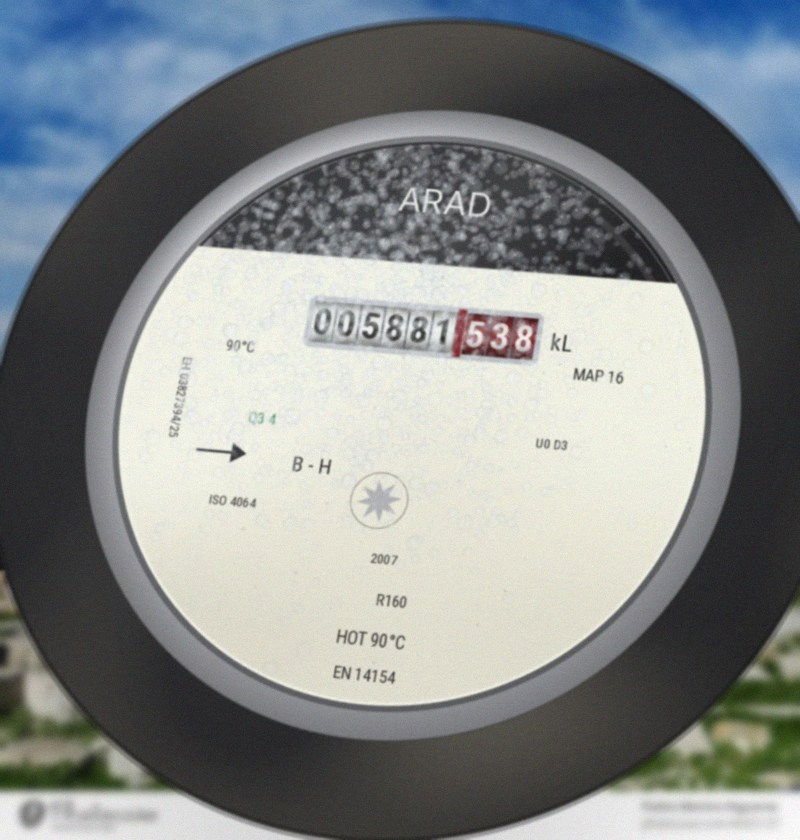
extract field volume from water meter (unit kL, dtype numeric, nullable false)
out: 5881.538 kL
